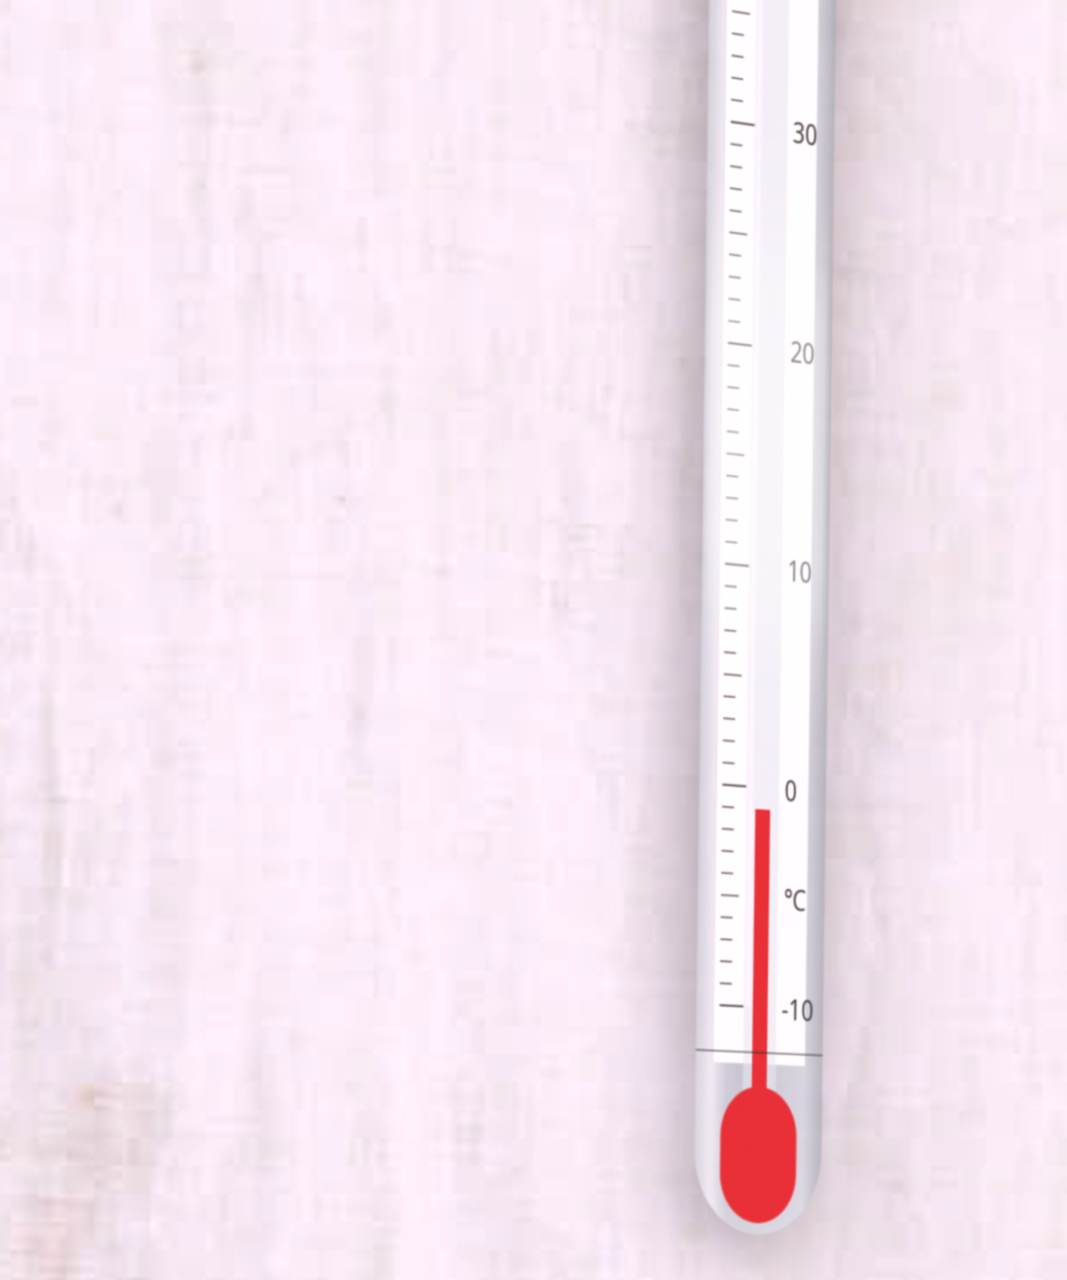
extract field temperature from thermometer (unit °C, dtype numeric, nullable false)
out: -1 °C
